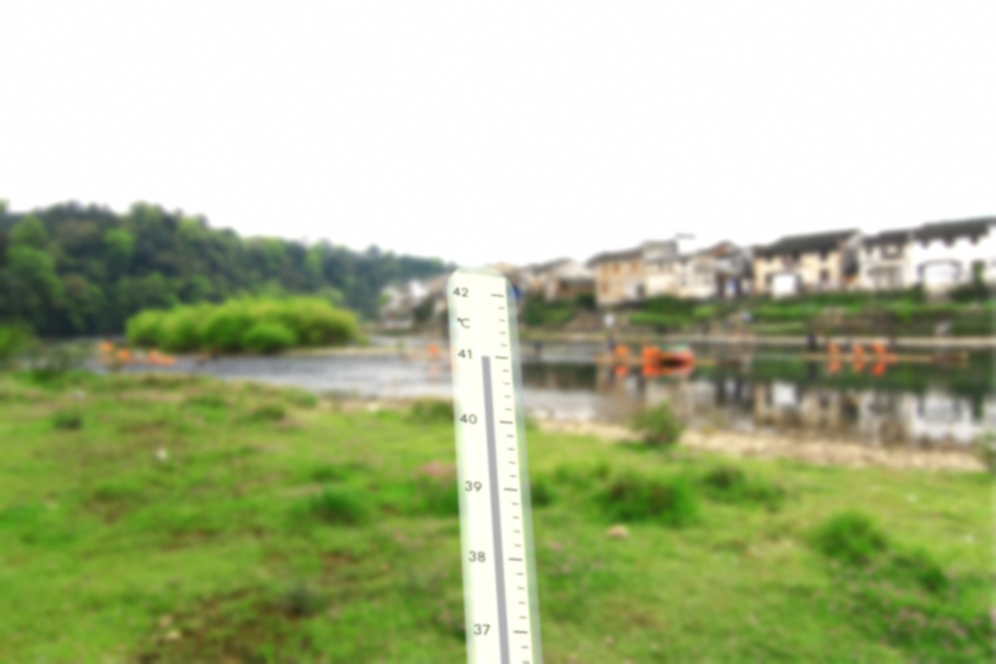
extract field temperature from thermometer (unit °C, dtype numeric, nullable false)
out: 41 °C
